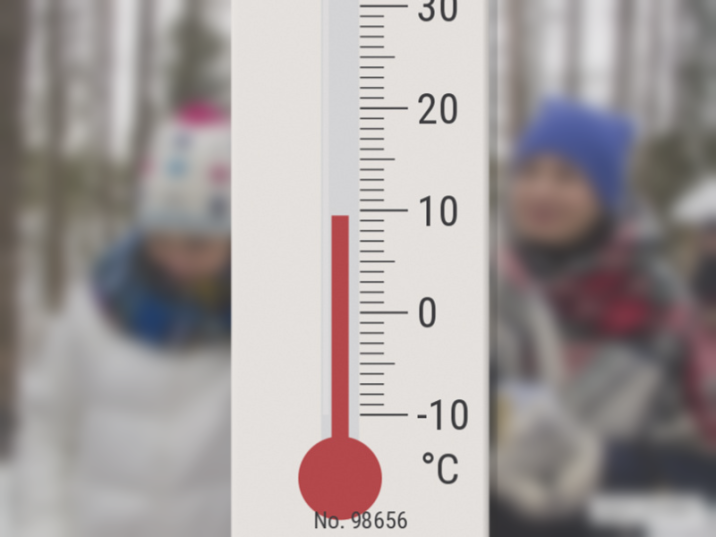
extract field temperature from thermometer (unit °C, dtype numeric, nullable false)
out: 9.5 °C
